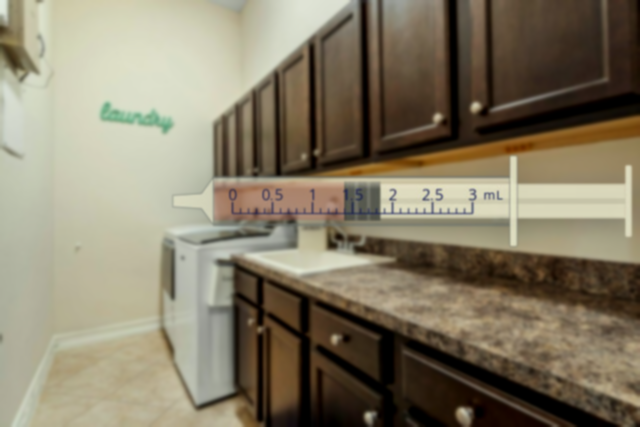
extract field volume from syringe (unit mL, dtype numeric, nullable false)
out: 1.4 mL
